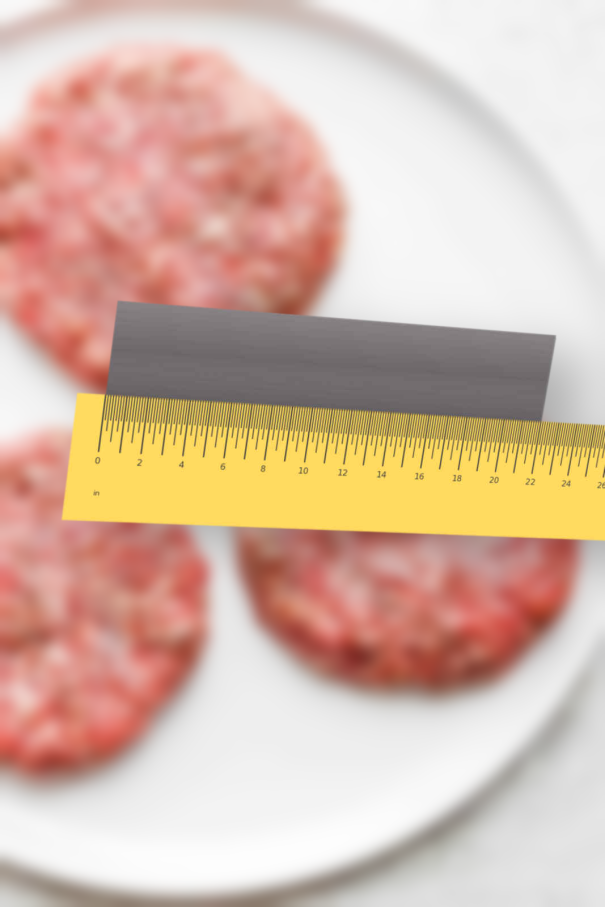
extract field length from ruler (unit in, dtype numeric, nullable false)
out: 22 in
